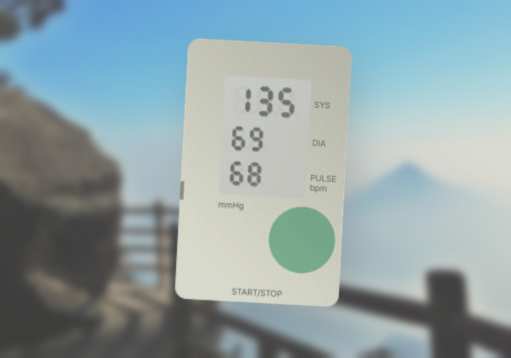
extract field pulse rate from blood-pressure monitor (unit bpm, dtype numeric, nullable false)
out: 68 bpm
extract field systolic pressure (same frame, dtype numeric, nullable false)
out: 135 mmHg
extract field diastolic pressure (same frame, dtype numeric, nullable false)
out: 69 mmHg
